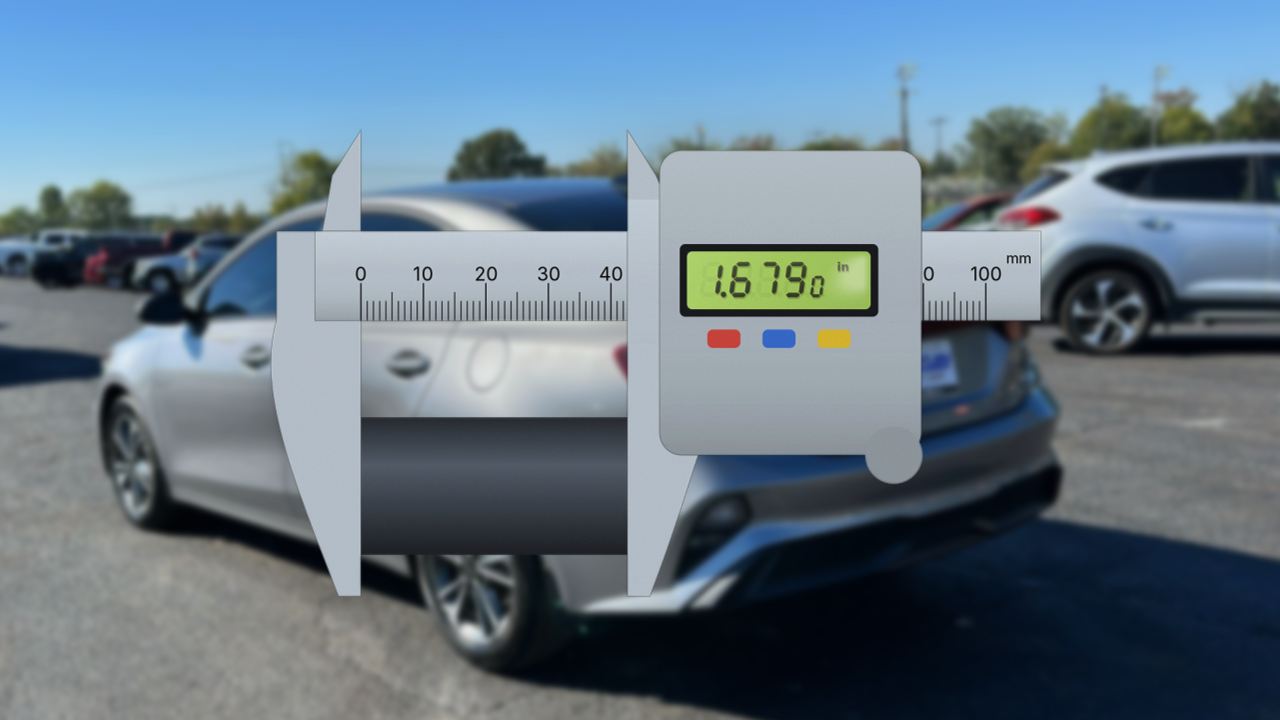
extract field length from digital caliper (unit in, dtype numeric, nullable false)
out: 1.6790 in
